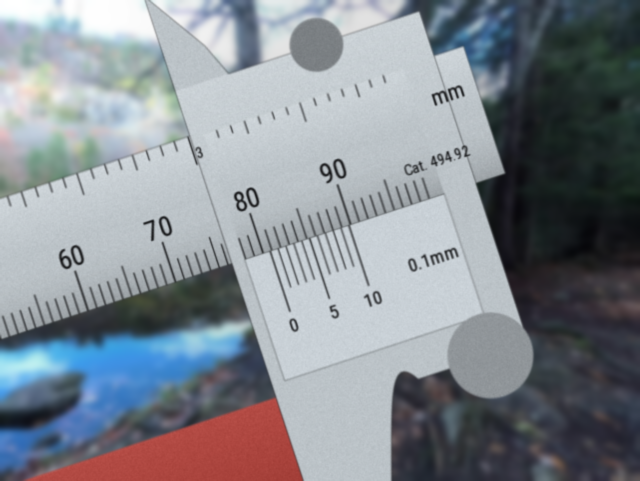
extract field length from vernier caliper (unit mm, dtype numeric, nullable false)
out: 80.8 mm
